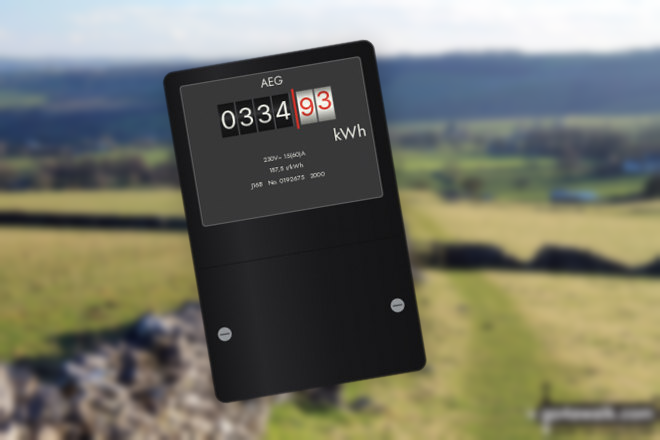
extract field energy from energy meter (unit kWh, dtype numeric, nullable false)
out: 334.93 kWh
